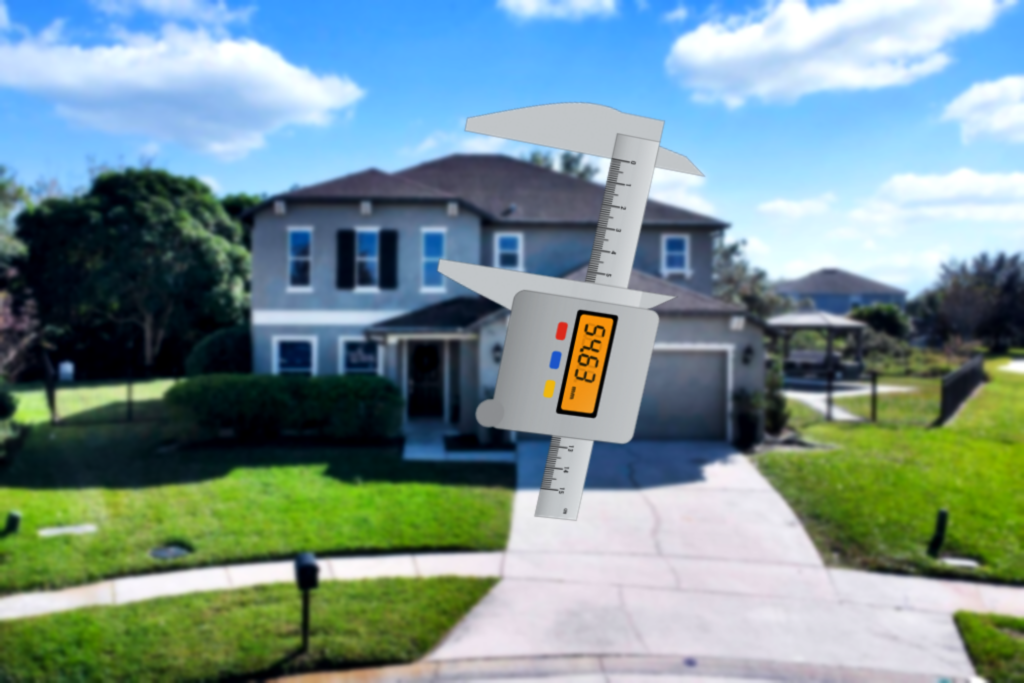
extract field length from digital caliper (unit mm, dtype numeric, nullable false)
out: 54.63 mm
